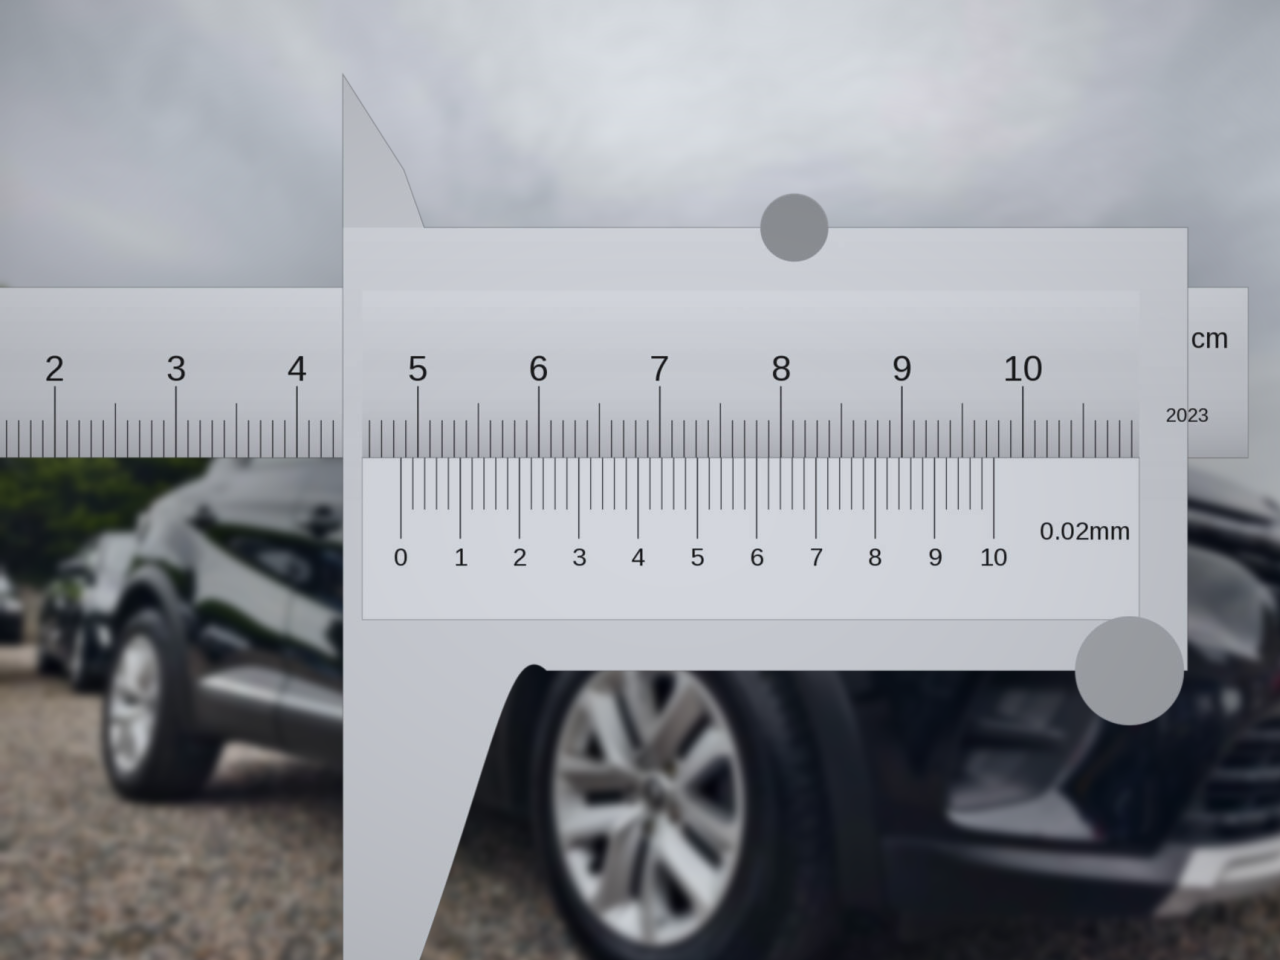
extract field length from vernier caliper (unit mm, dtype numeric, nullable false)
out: 48.6 mm
